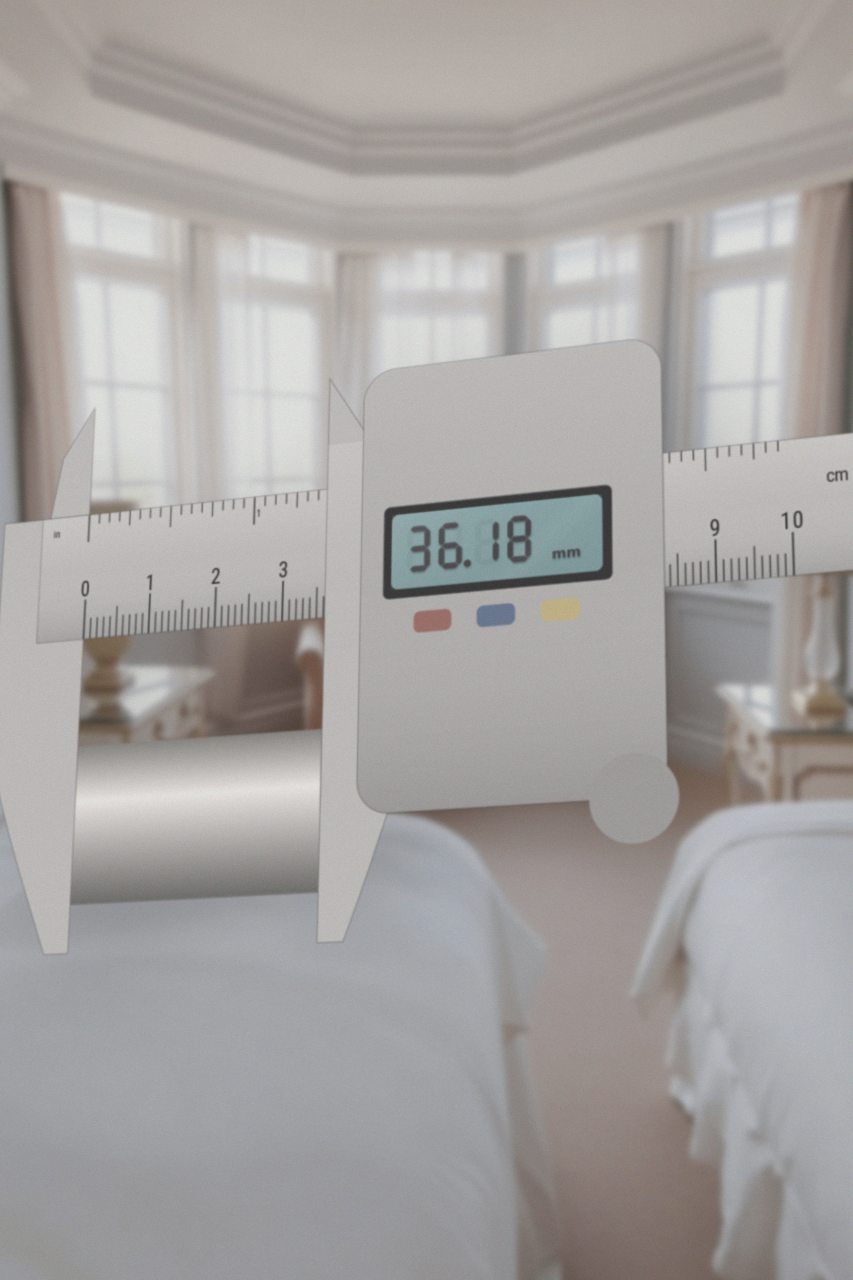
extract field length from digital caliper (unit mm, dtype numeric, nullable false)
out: 36.18 mm
